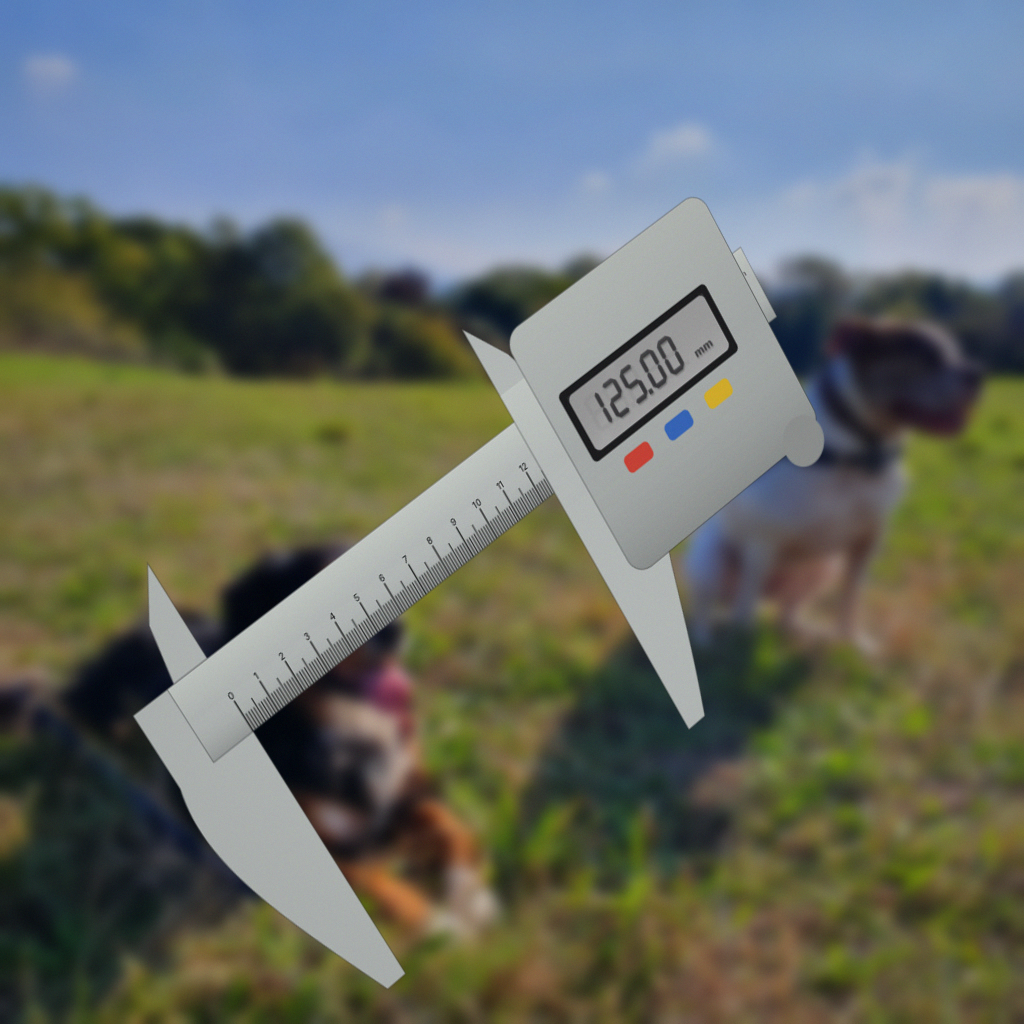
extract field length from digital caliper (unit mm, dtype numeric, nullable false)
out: 125.00 mm
